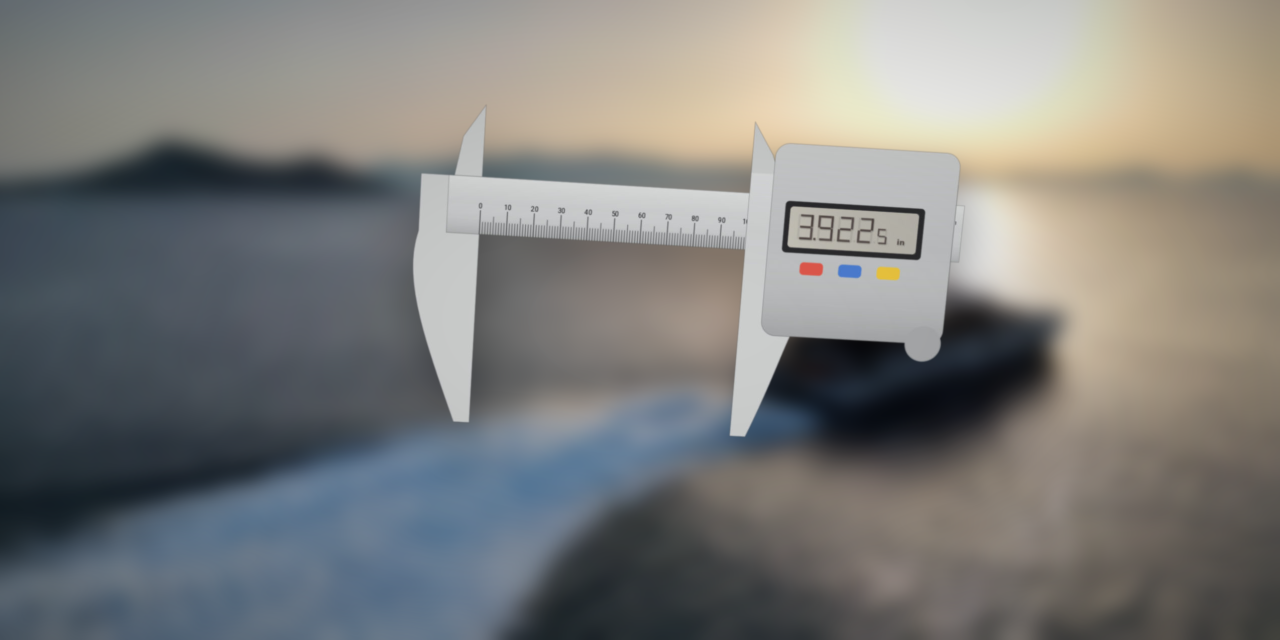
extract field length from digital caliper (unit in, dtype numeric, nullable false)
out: 3.9225 in
